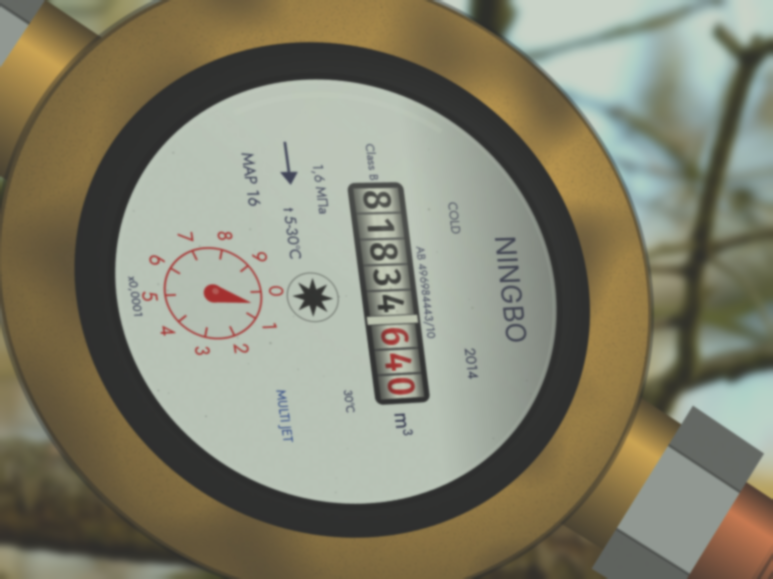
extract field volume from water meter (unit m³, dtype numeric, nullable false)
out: 81834.6400 m³
